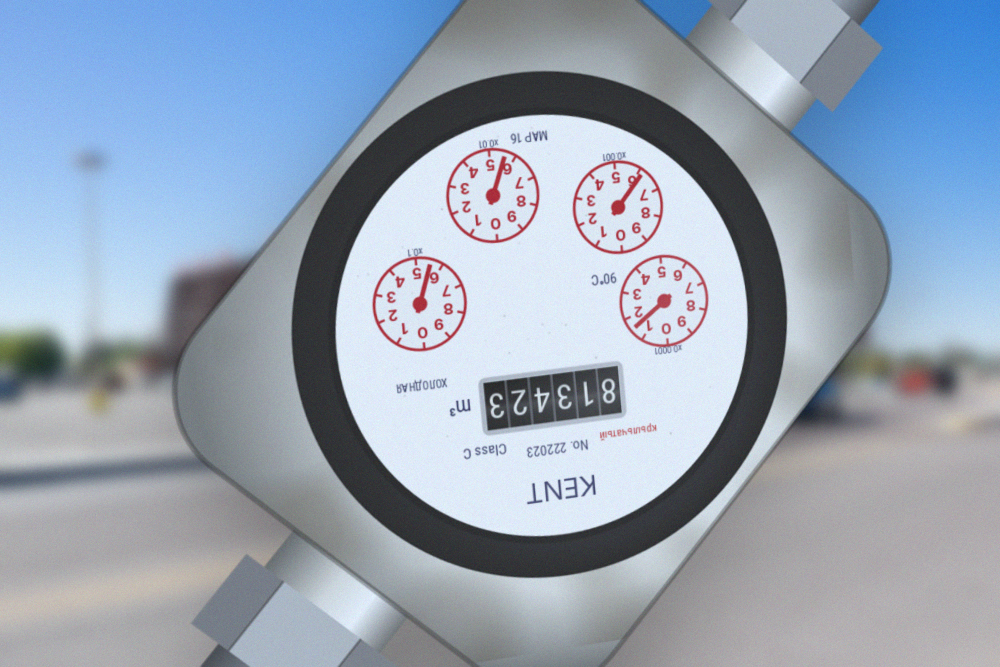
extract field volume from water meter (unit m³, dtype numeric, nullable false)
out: 813423.5561 m³
